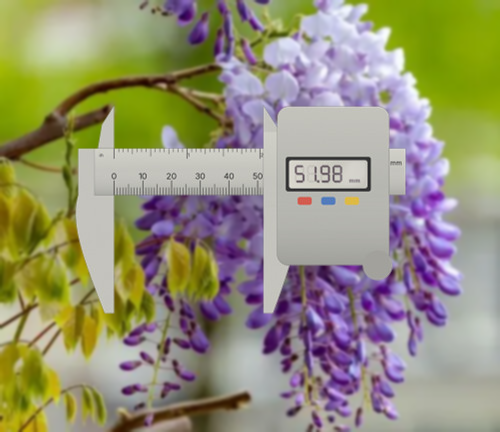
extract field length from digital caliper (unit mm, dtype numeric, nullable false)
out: 51.98 mm
